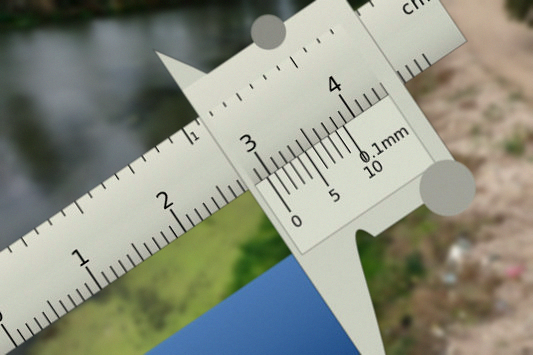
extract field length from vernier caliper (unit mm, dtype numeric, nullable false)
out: 29.6 mm
